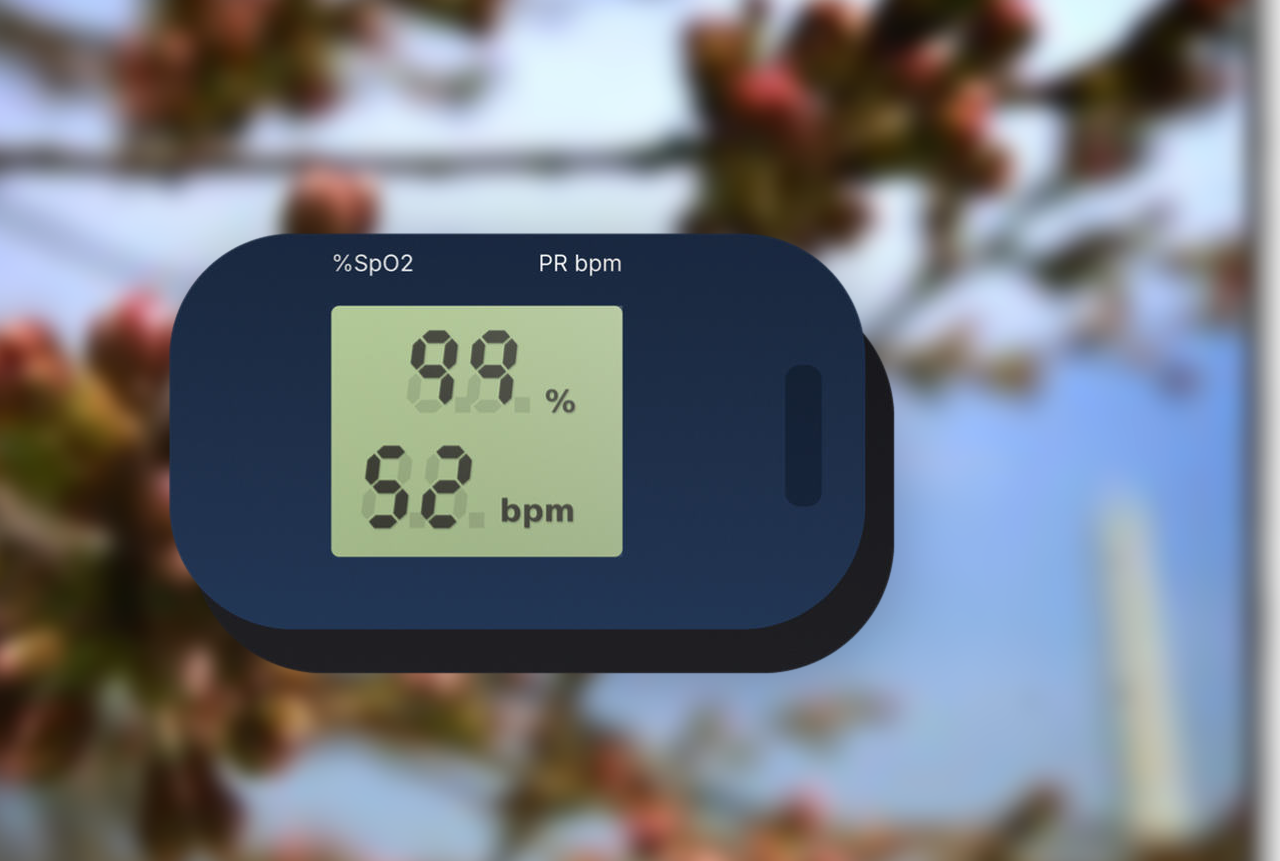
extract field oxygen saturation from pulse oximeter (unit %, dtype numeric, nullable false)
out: 99 %
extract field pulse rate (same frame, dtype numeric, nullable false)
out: 52 bpm
